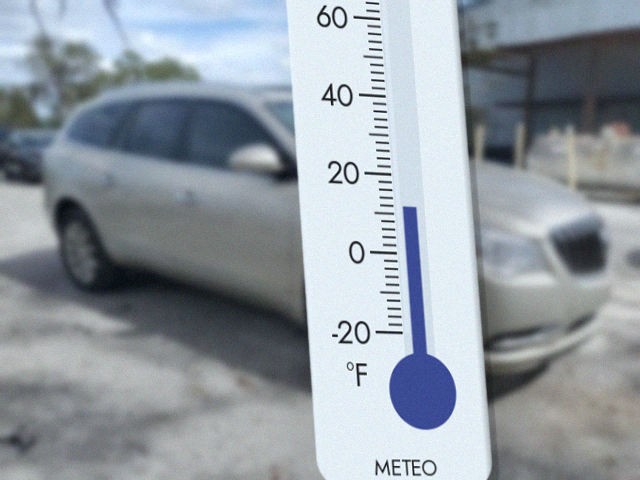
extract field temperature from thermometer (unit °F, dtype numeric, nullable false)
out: 12 °F
